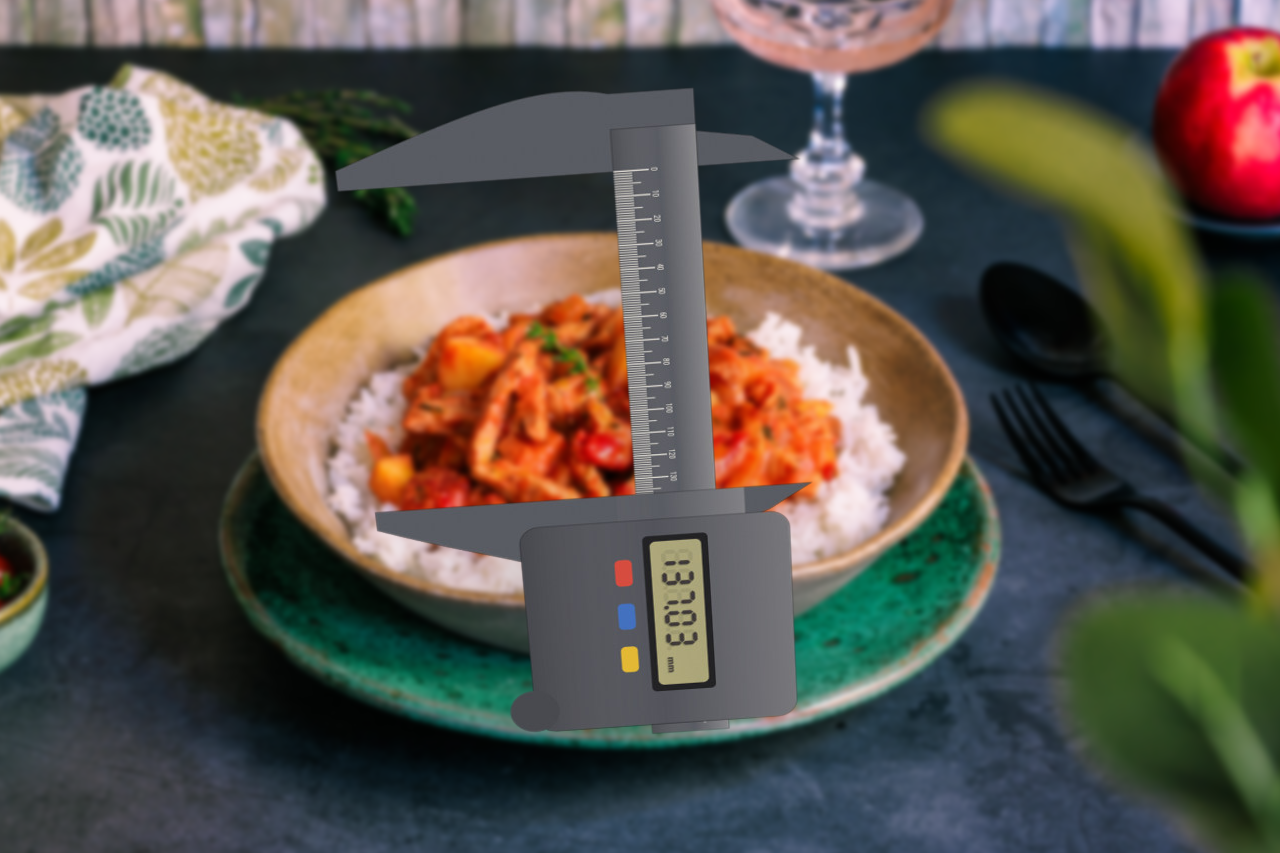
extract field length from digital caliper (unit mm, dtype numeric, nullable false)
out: 137.03 mm
